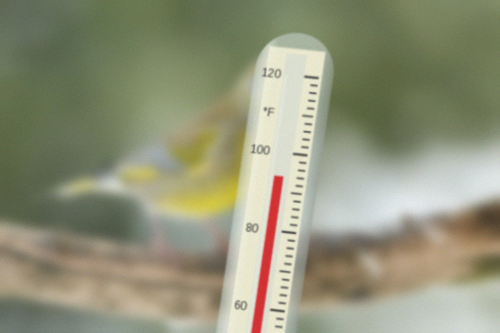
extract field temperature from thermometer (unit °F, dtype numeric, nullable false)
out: 94 °F
